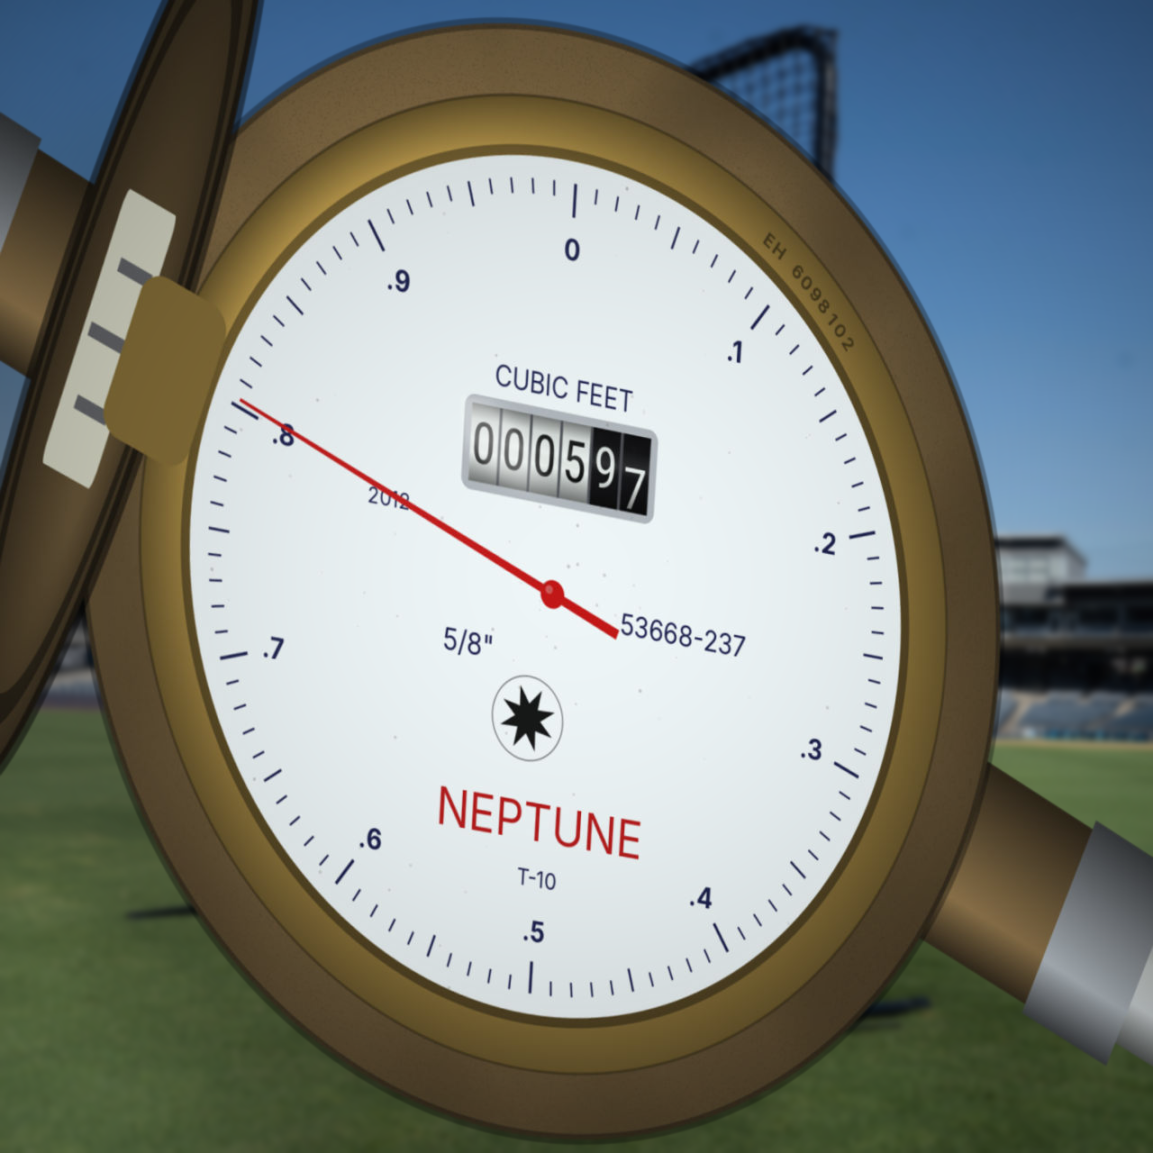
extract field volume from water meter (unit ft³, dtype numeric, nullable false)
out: 596.80 ft³
